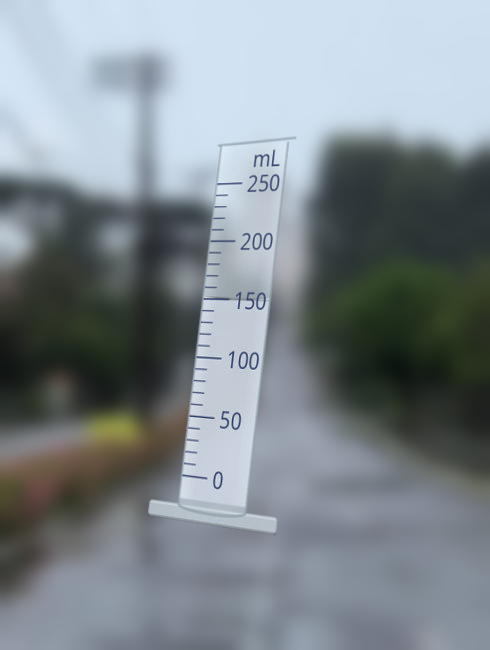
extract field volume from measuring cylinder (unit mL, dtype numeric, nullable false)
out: 150 mL
